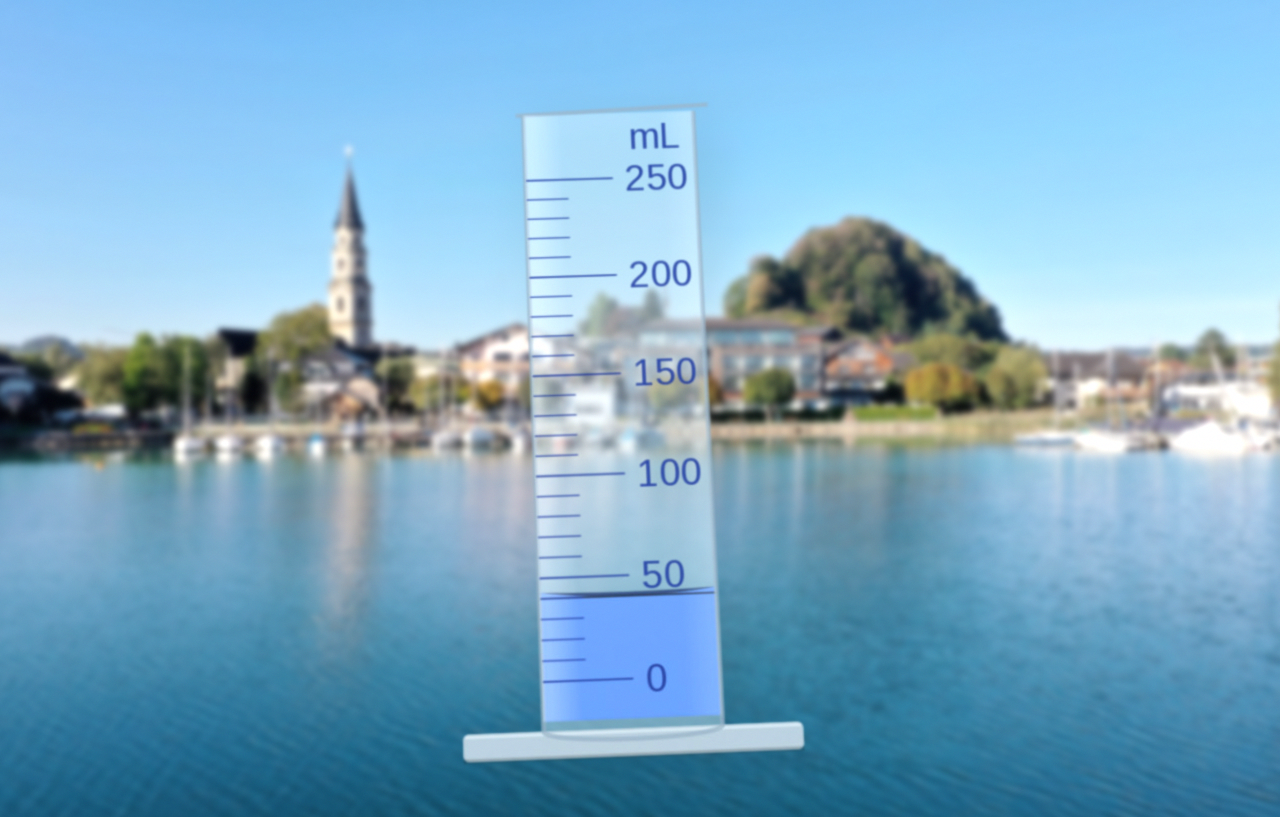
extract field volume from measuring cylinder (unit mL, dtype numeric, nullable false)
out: 40 mL
